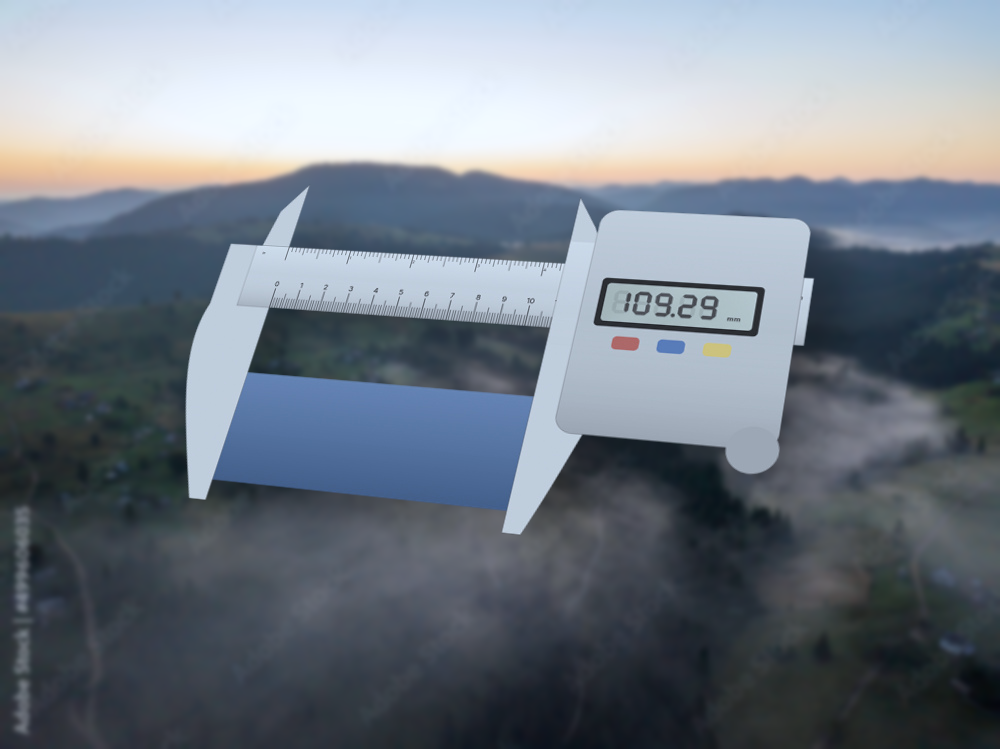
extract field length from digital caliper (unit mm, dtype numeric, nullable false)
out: 109.29 mm
